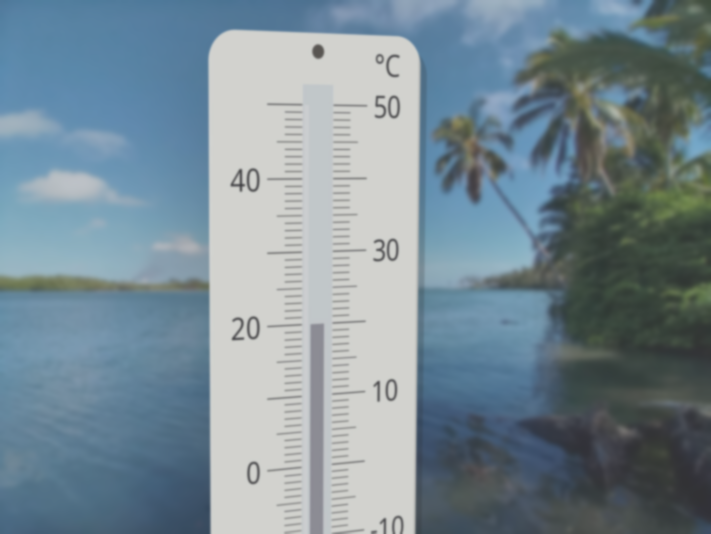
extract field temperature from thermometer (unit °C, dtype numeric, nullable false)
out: 20 °C
